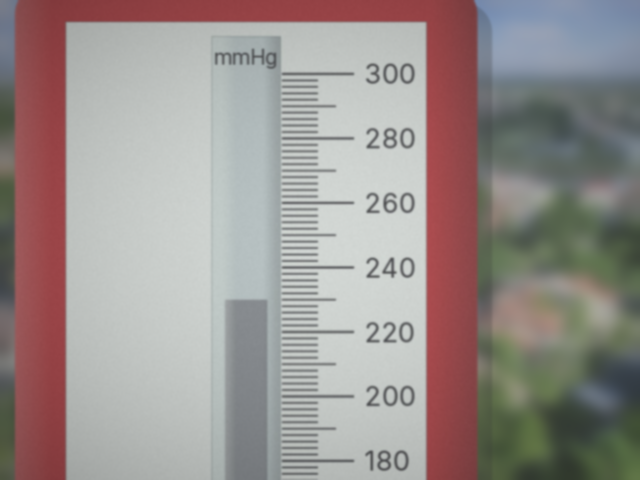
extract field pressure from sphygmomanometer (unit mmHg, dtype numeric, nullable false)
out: 230 mmHg
